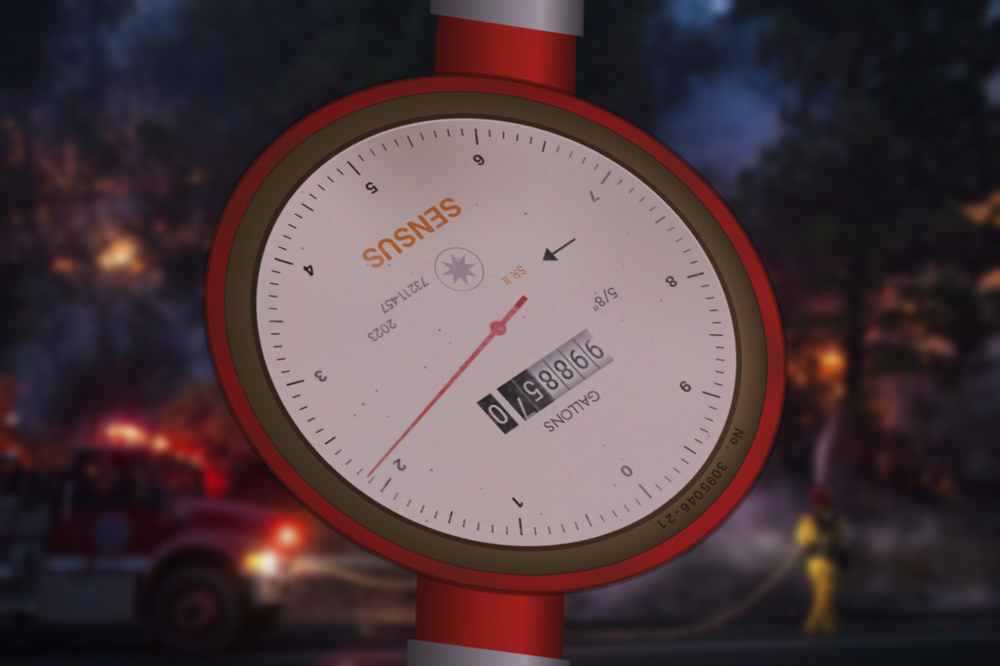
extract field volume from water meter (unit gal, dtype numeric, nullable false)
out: 9988572.1 gal
